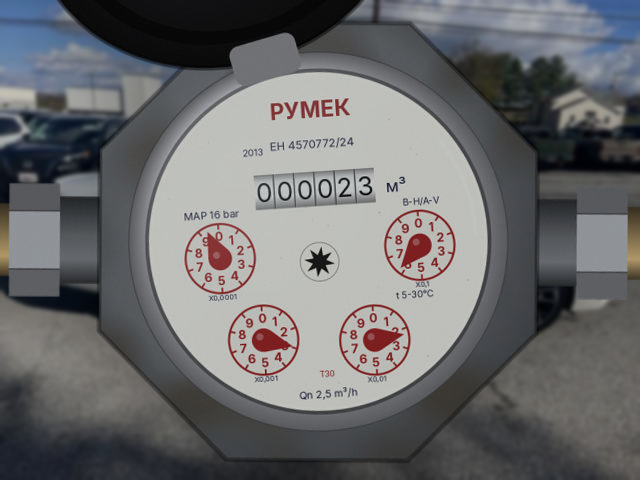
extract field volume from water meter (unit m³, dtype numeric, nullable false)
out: 23.6229 m³
